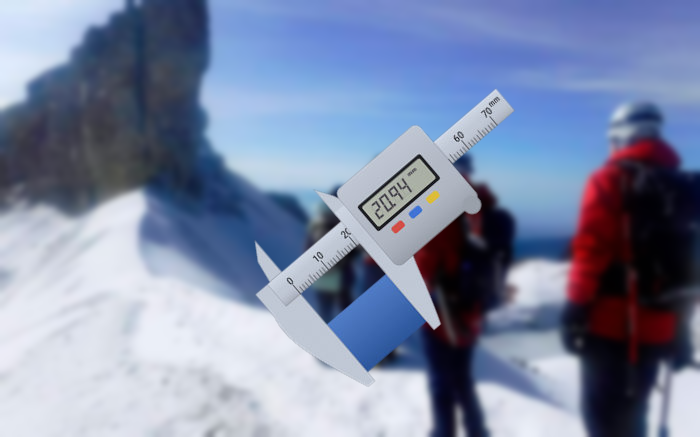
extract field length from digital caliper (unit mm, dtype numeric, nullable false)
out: 20.94 mm
